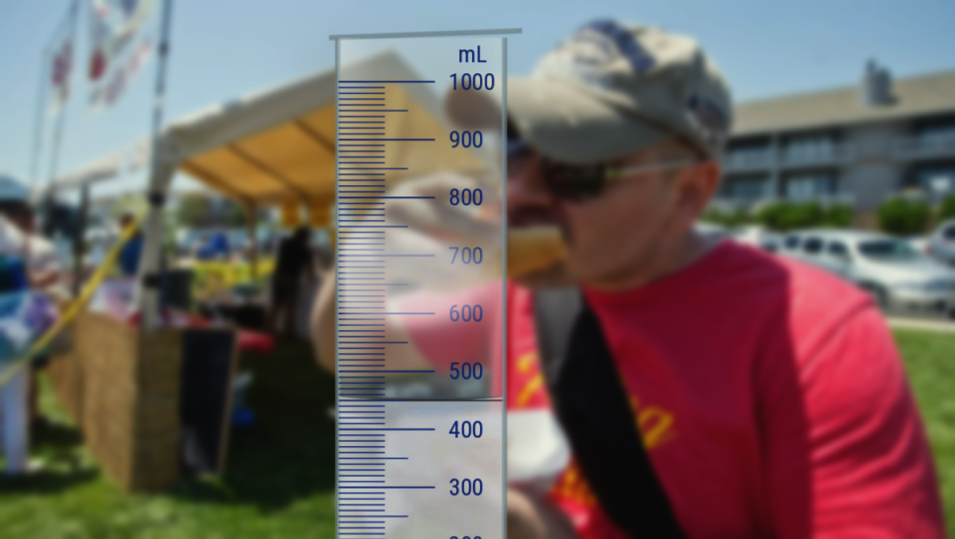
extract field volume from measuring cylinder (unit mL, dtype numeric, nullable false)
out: 450 mL
